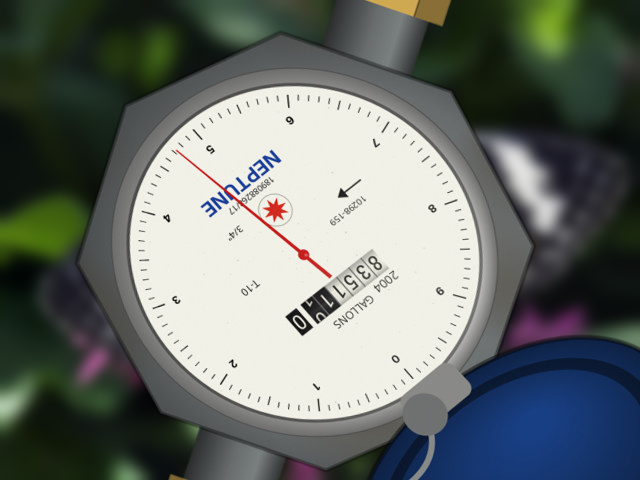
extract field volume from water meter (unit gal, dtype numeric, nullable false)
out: 8351104.7 gal
